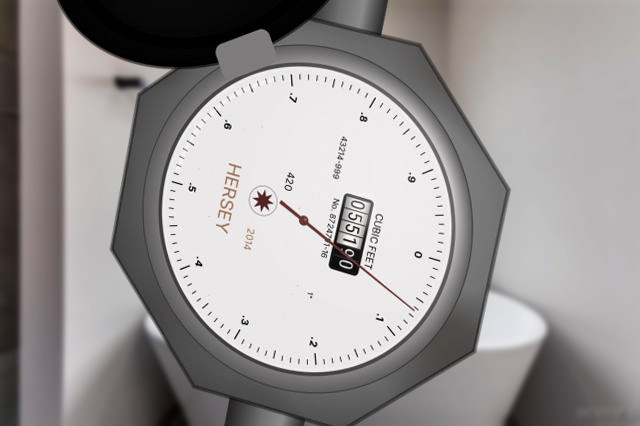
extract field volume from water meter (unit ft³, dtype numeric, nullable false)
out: 55190.06 ft³
